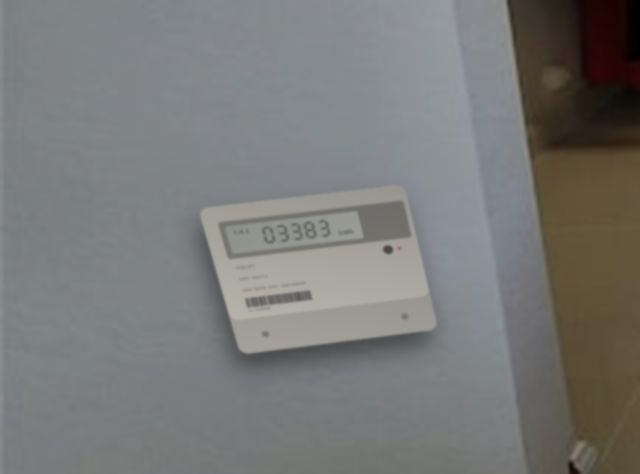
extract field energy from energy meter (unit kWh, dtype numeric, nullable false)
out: 3383 kWh
